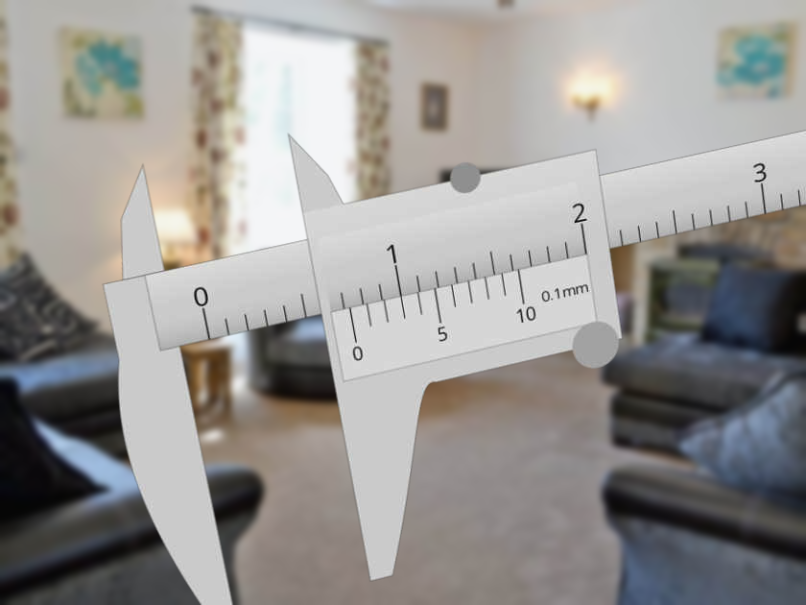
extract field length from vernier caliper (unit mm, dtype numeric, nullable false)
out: 7.3 mm
